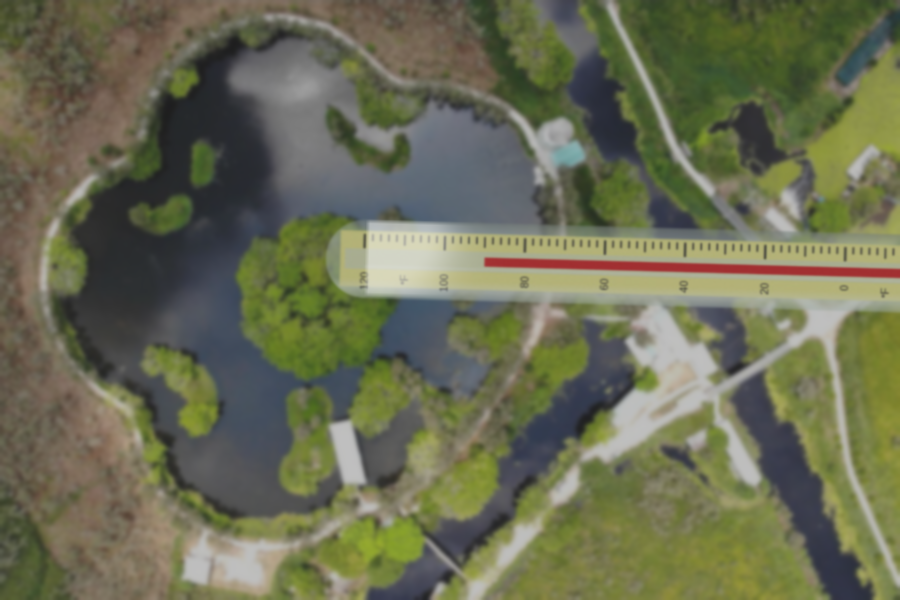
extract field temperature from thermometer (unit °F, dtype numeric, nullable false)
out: 90 °F
